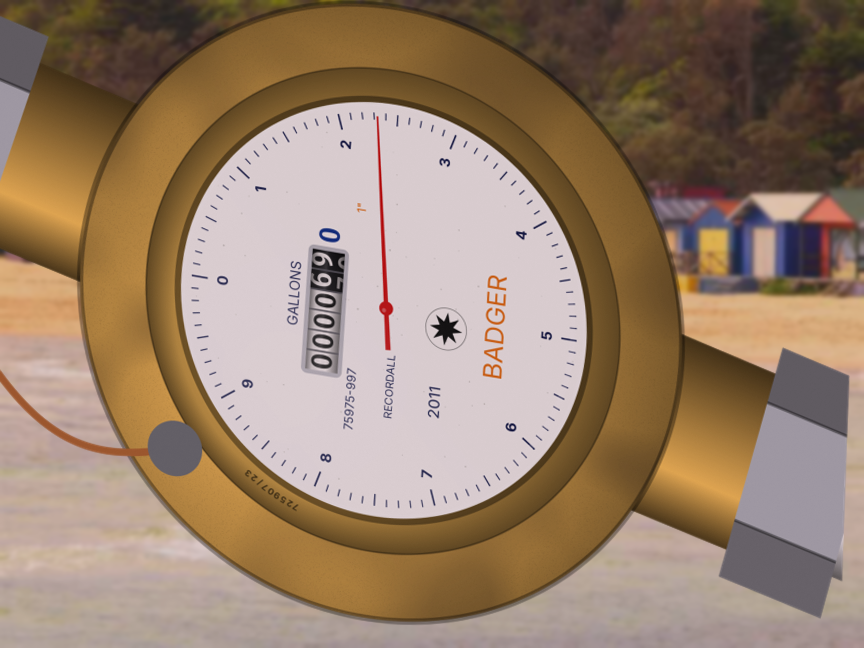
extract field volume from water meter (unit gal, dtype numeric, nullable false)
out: 692.3 gal
